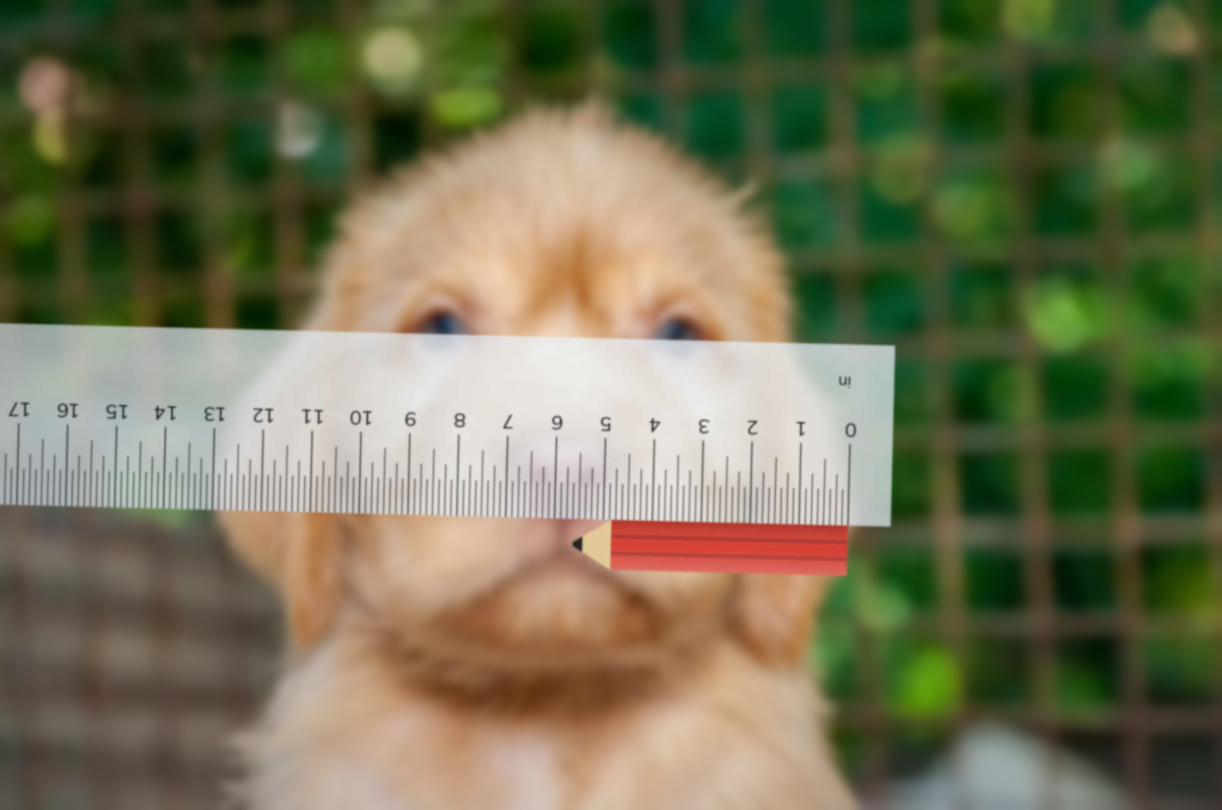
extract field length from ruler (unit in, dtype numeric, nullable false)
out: 5.625 in
